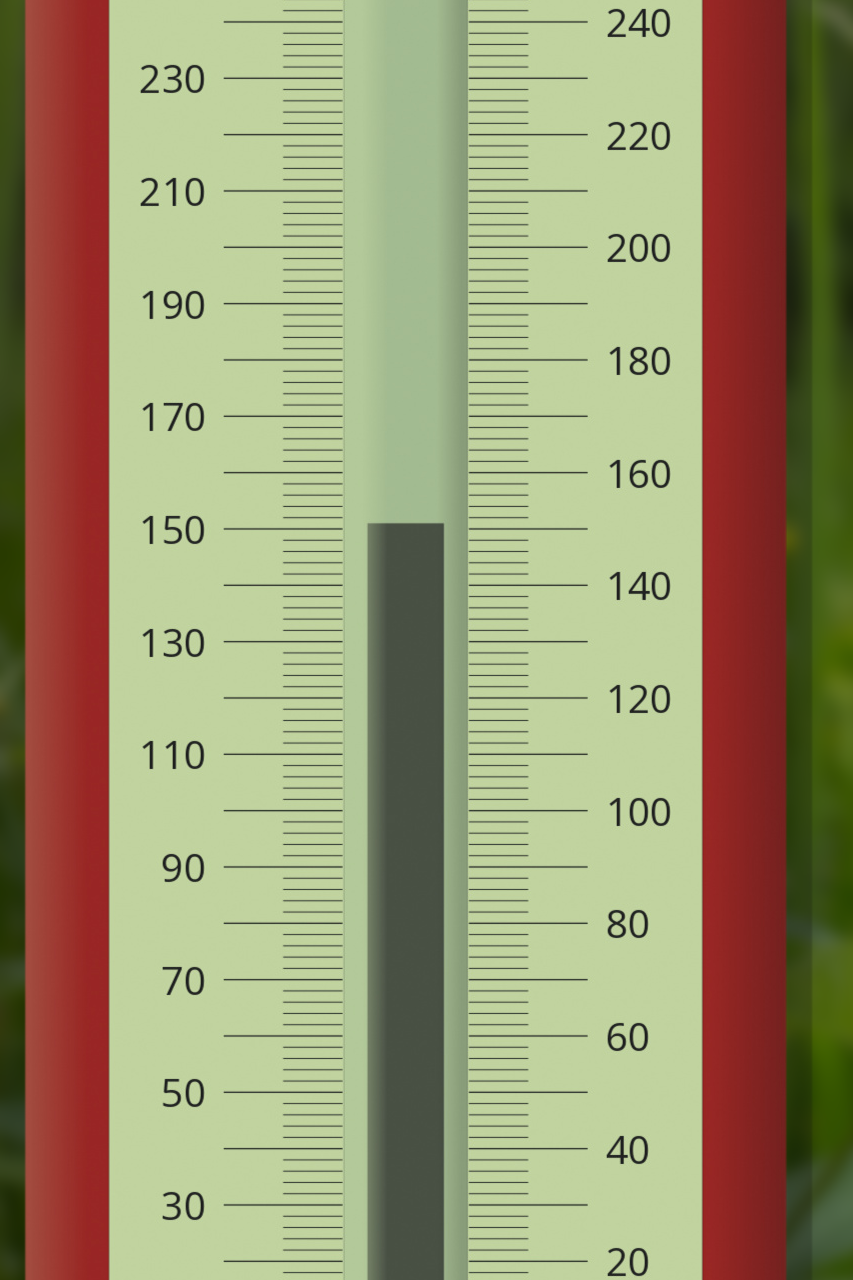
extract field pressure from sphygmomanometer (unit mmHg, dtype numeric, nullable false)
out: 151 mmHg
